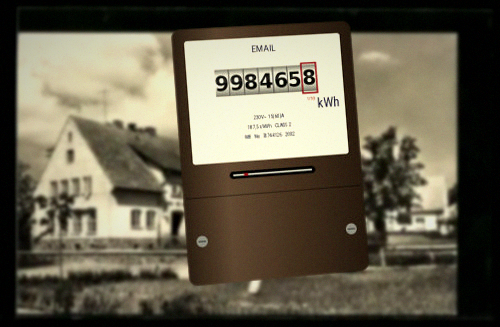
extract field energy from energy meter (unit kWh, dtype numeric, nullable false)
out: 998465.8 kWh
